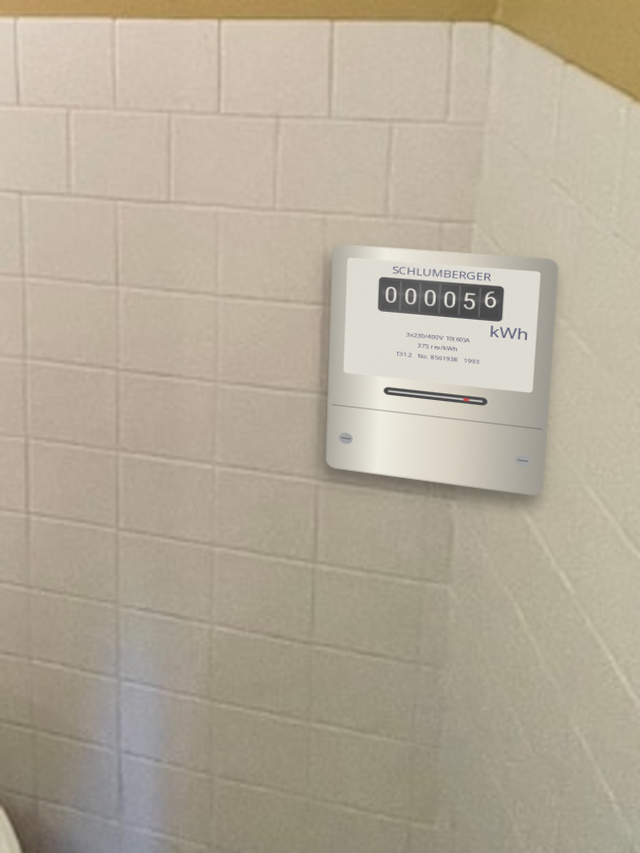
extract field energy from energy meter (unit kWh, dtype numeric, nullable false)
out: 56 kWh
